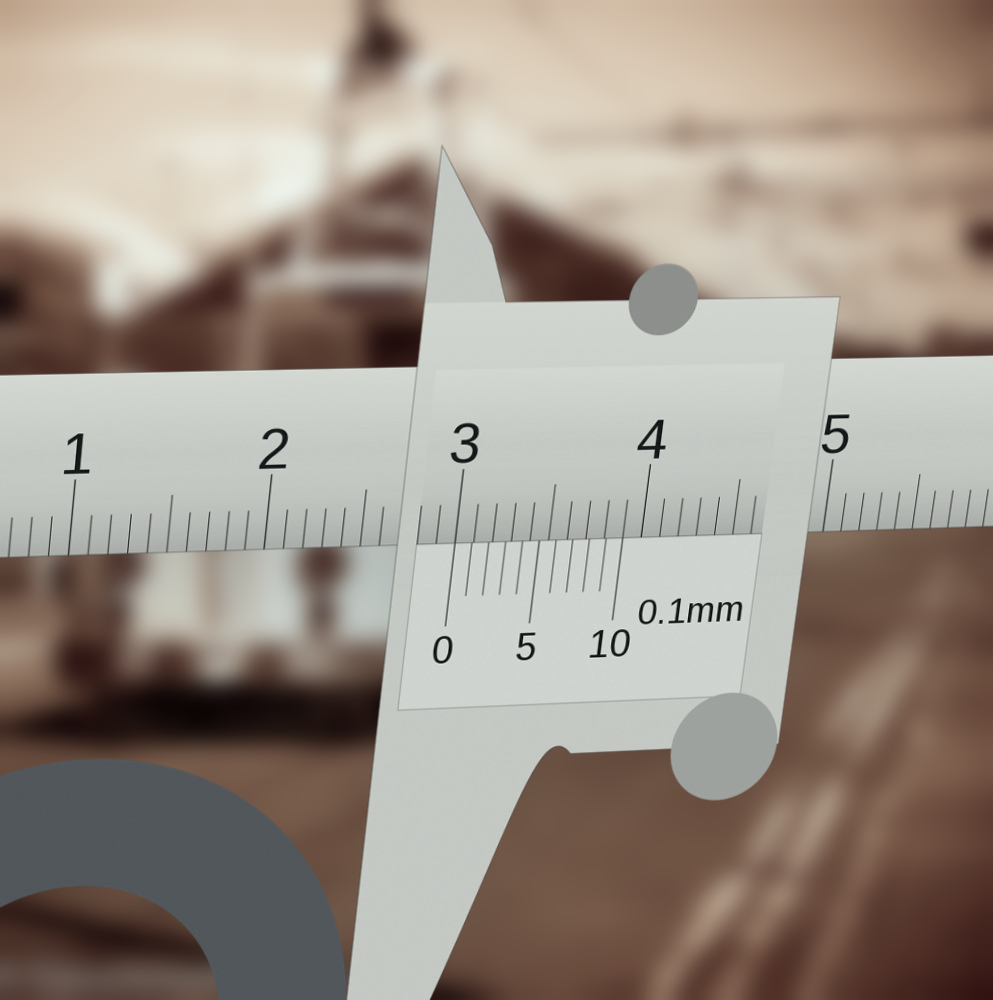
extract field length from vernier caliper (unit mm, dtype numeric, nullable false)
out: 30.0 mm
